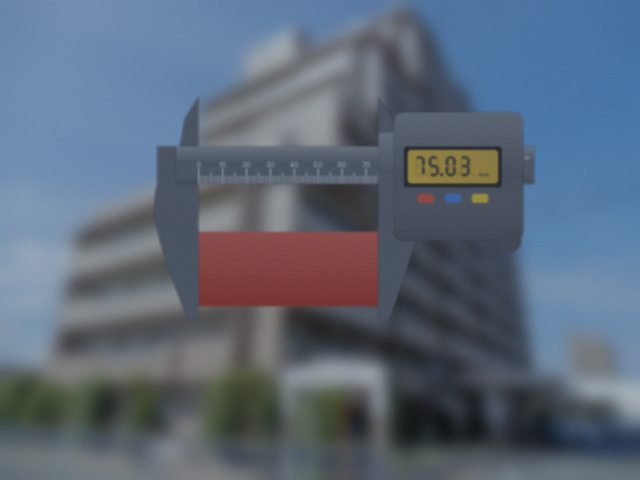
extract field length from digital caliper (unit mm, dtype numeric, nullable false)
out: 75.03 mm
